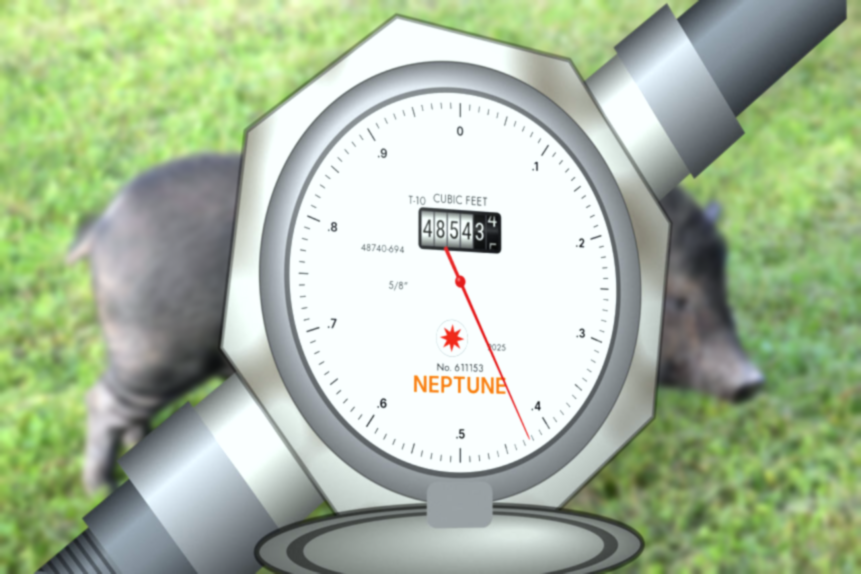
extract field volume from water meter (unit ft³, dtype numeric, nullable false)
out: 485434.42 ft³
